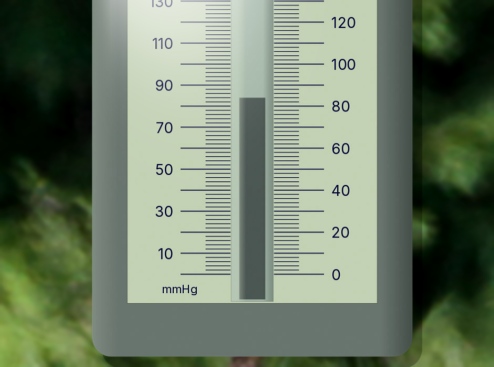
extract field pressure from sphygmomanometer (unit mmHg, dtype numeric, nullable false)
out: 84 mmHg
